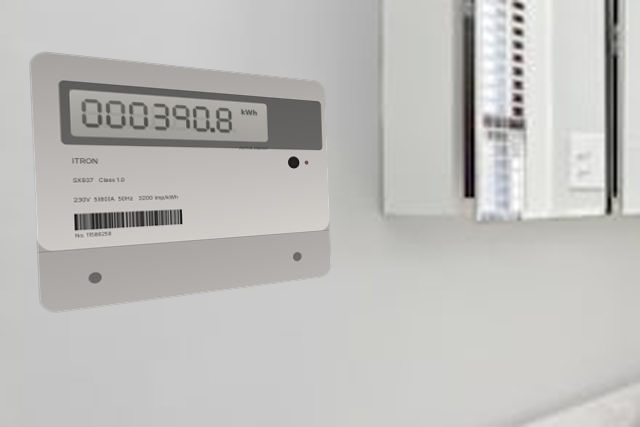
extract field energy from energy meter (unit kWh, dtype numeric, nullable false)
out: 390.8 kWh
